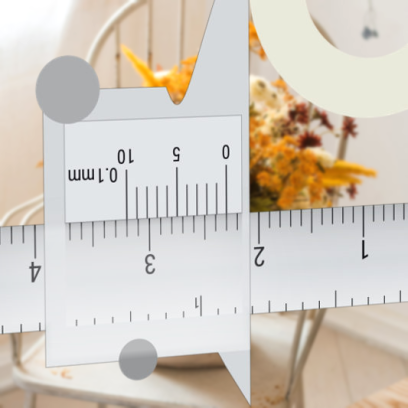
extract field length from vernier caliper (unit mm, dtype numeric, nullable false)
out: 23.0 mm
